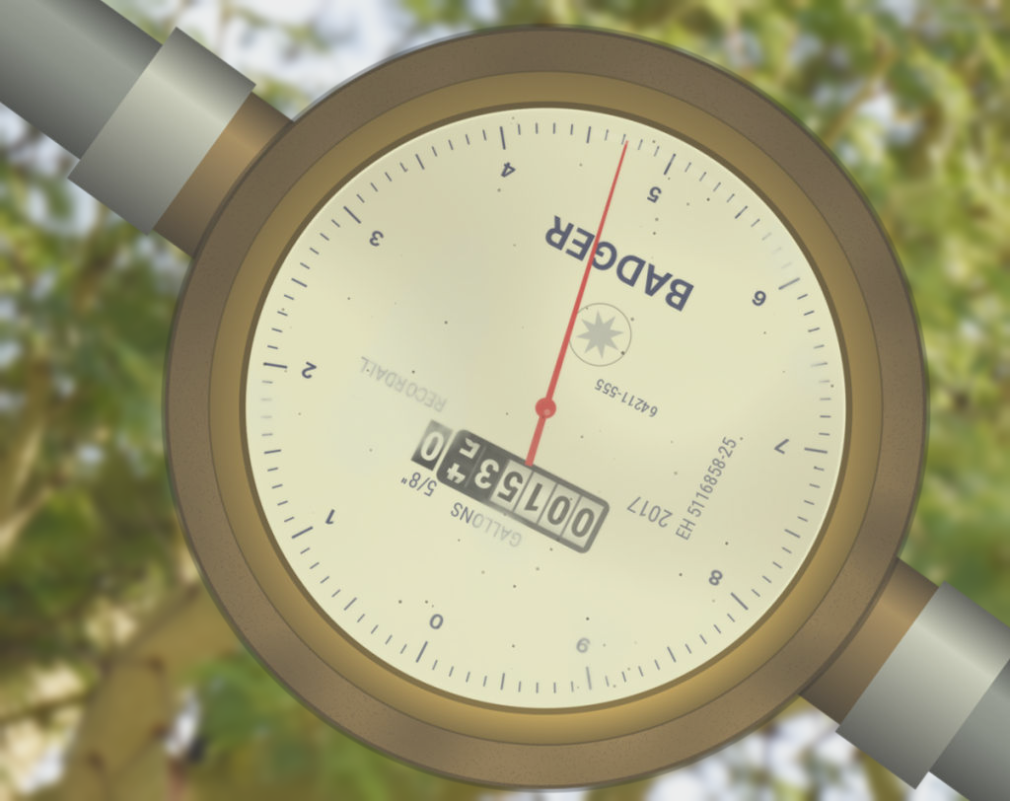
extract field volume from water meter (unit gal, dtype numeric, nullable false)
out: 15344.7 gal
